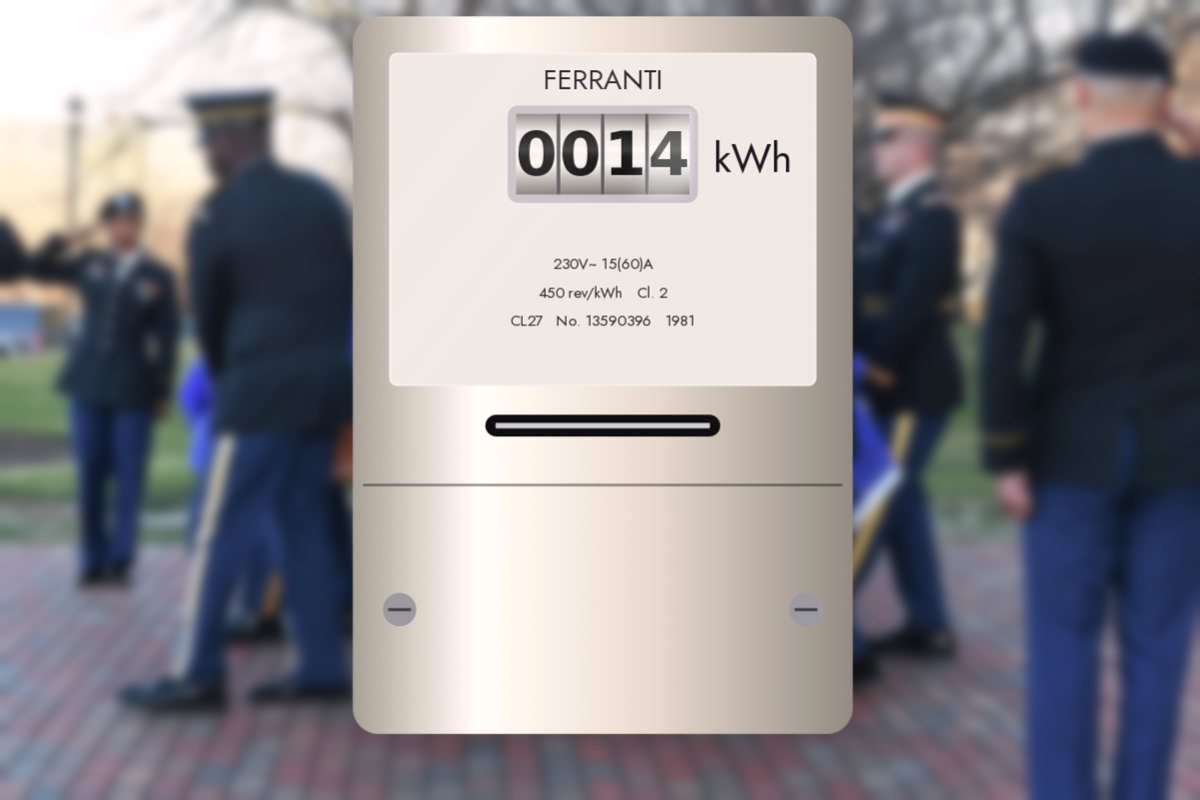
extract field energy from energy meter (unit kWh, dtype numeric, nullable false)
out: 14 kWh
